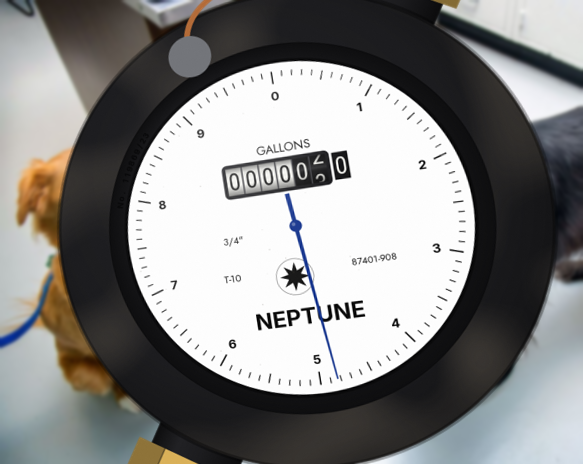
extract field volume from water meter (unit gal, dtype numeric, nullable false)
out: 24.8 gal
